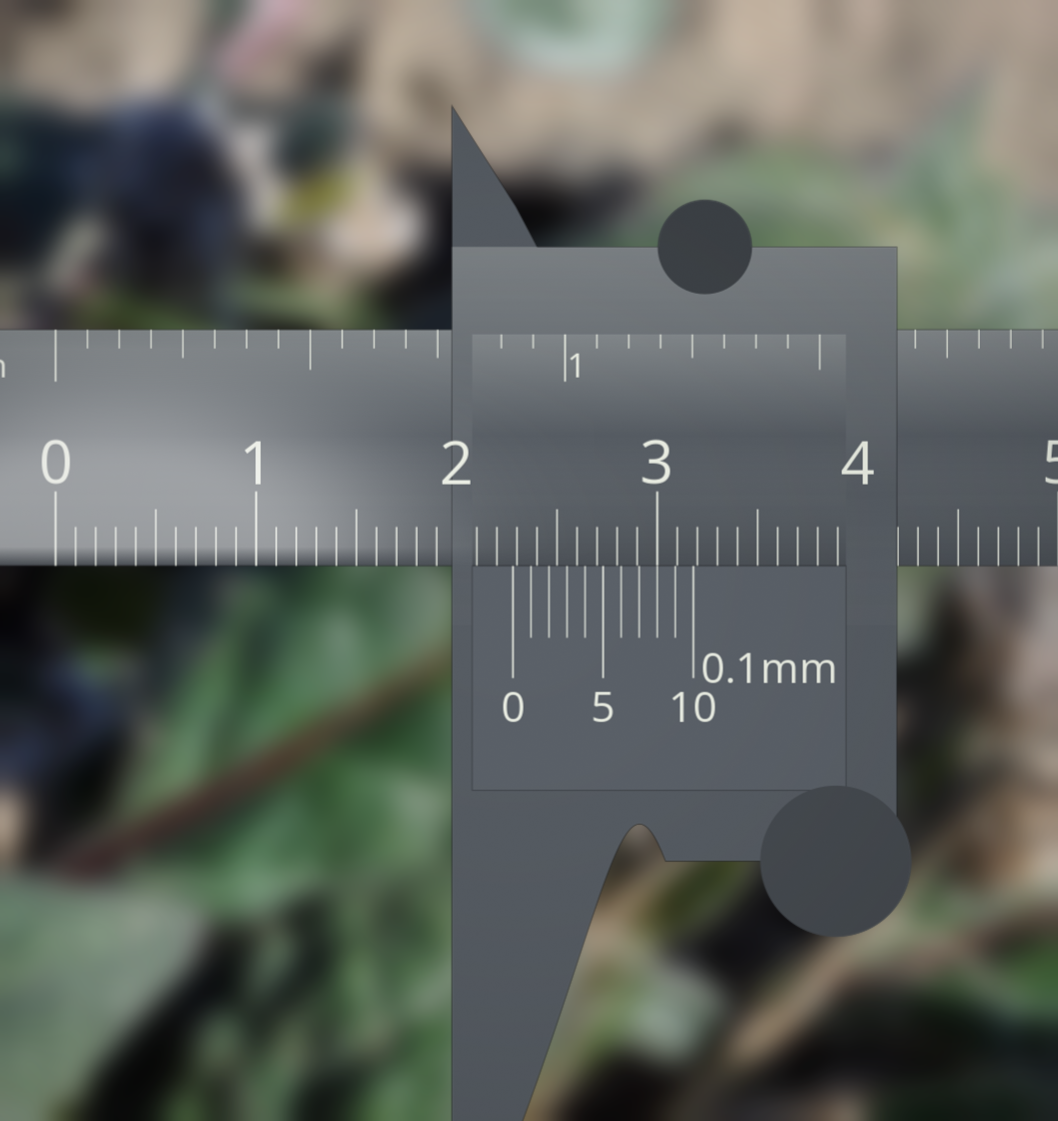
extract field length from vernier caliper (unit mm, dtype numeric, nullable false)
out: 22.8 mm
